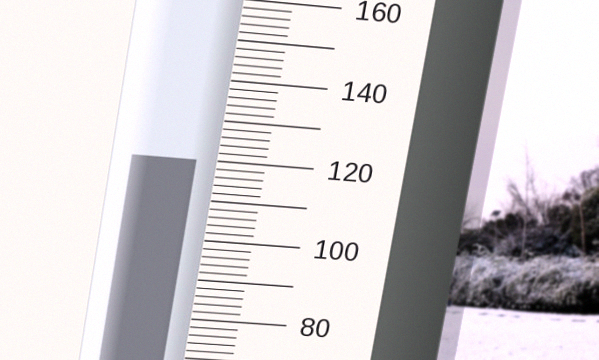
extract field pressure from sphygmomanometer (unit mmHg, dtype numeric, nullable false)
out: 120 mmHg
